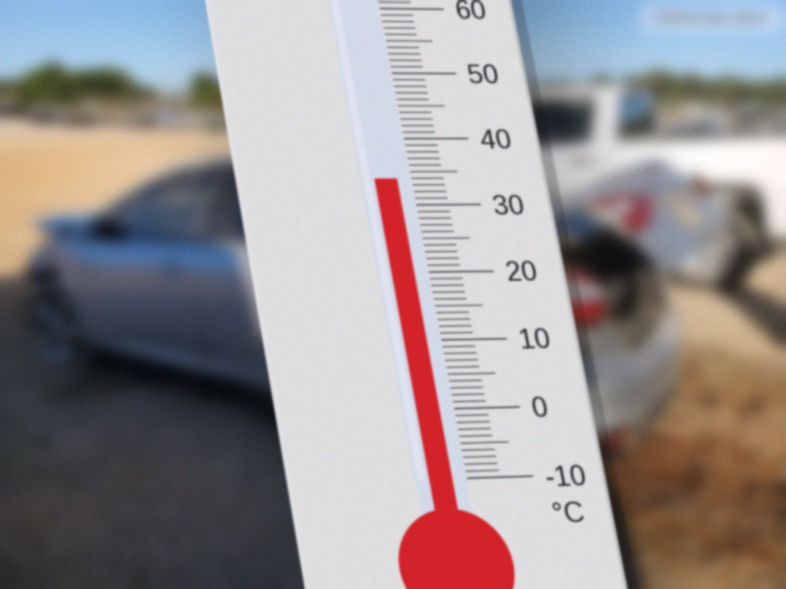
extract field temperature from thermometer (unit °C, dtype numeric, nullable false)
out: 34 °C
